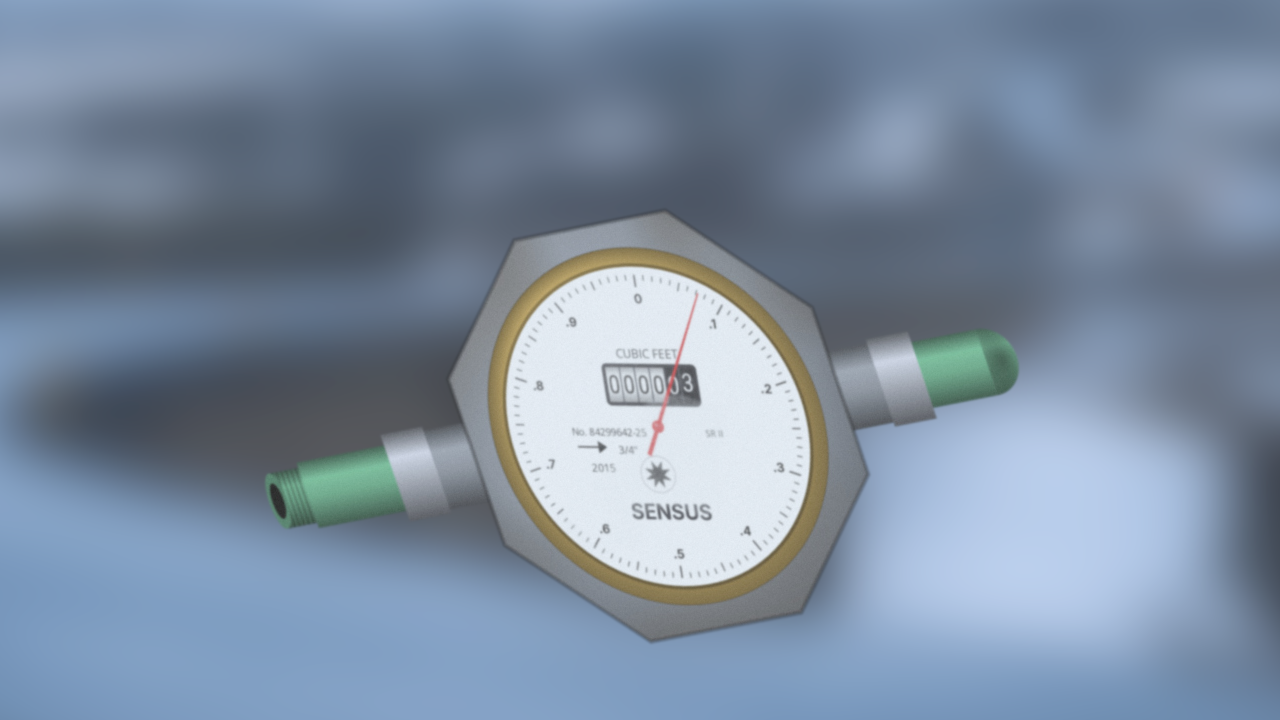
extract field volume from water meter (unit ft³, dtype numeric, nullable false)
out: 3.07 ft³
